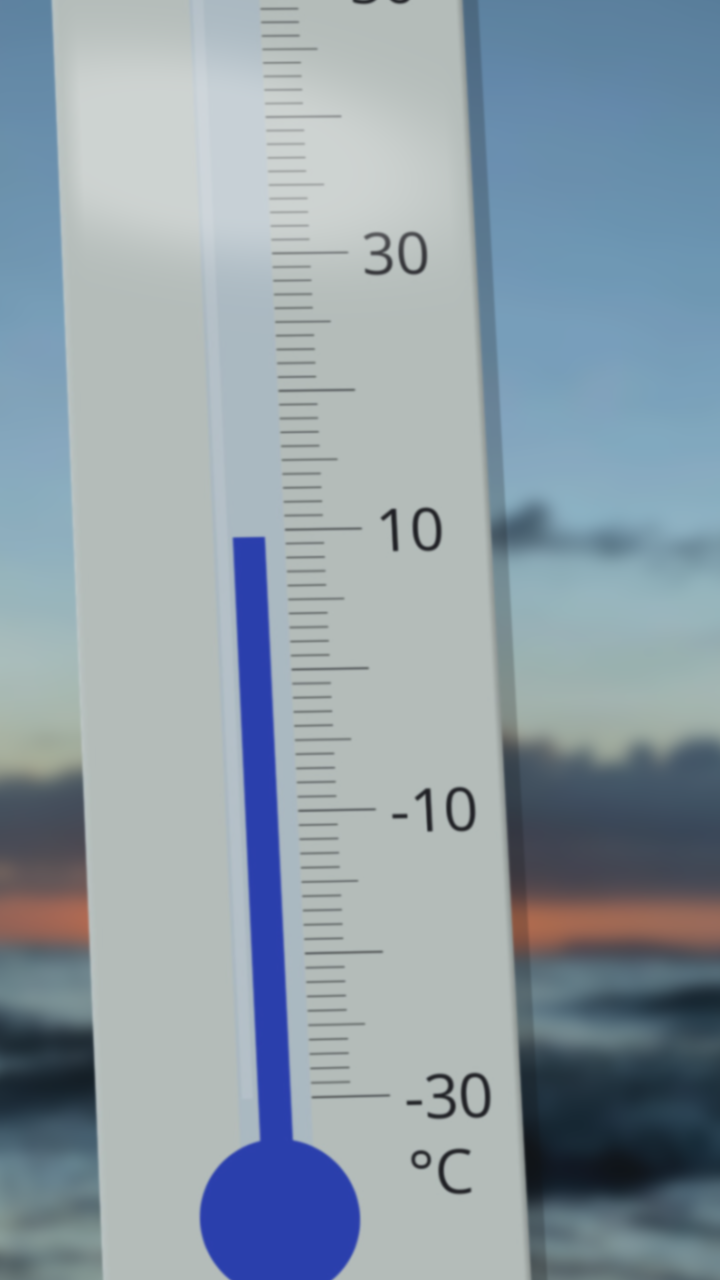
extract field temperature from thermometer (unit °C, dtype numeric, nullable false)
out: 9.5 °C
